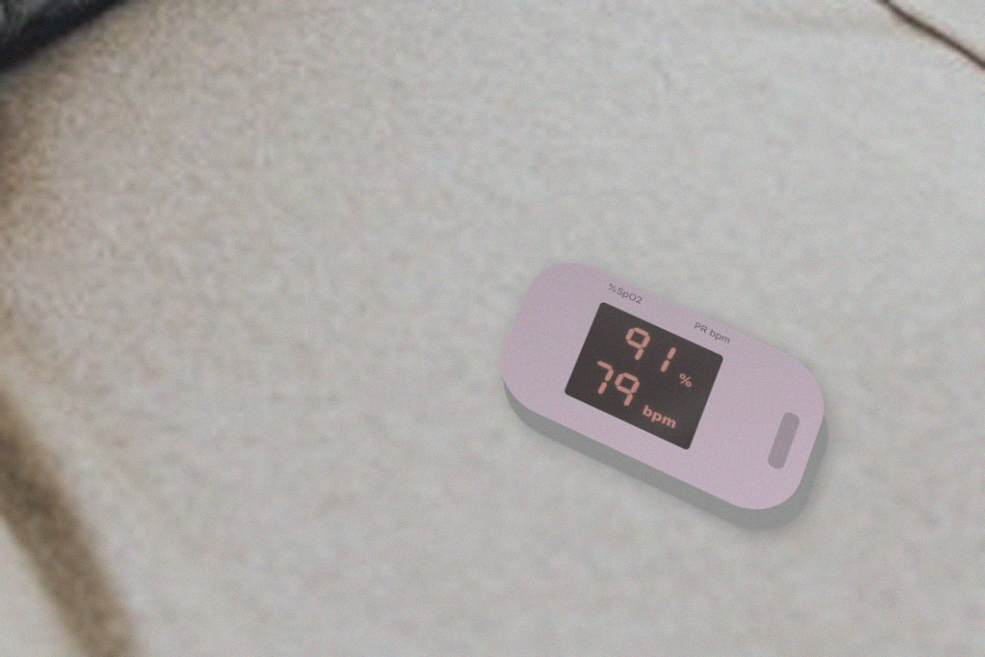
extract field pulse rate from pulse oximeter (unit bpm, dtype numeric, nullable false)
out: 79 bpm
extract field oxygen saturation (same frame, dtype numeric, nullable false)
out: 91 %
